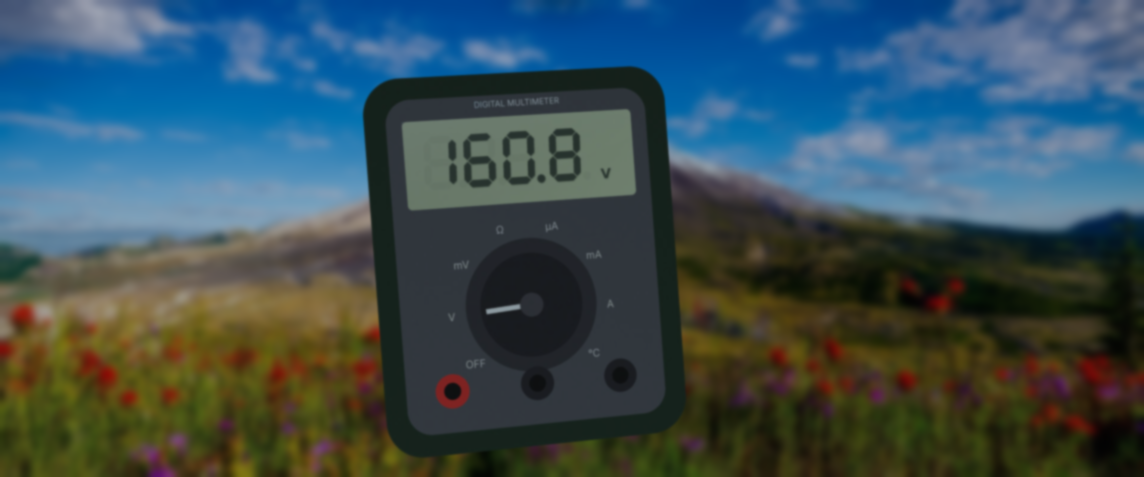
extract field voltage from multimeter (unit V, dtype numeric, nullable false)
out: 160.8 V
